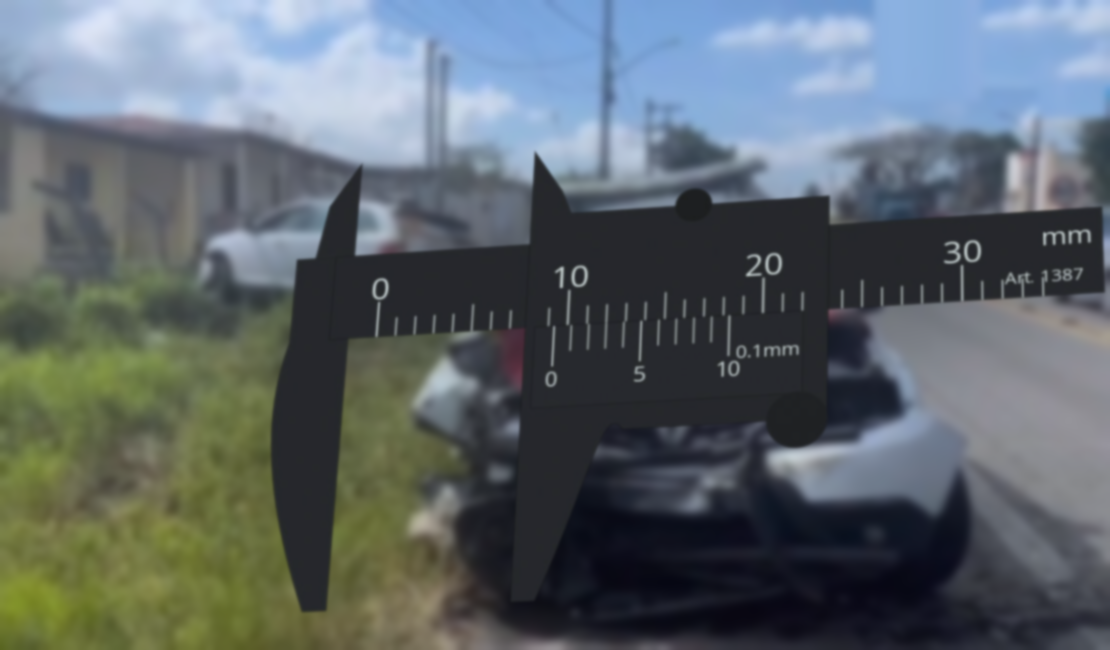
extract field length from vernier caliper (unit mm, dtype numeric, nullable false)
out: 9.3 mm
